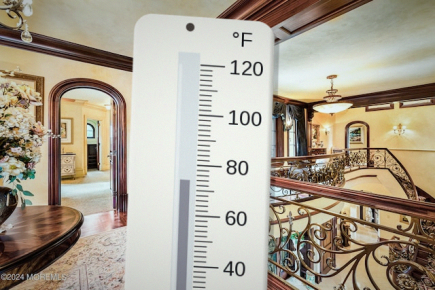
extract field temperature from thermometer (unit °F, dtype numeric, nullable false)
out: 74 °F
